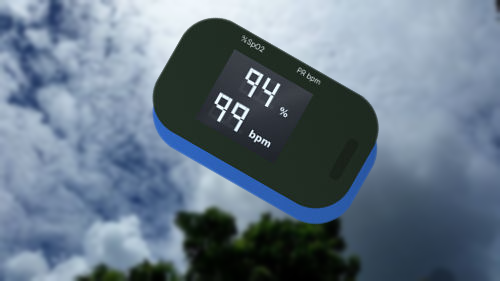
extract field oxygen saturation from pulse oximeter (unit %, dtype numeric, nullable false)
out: 94 %
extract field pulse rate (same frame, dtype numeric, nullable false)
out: 99 bpm
